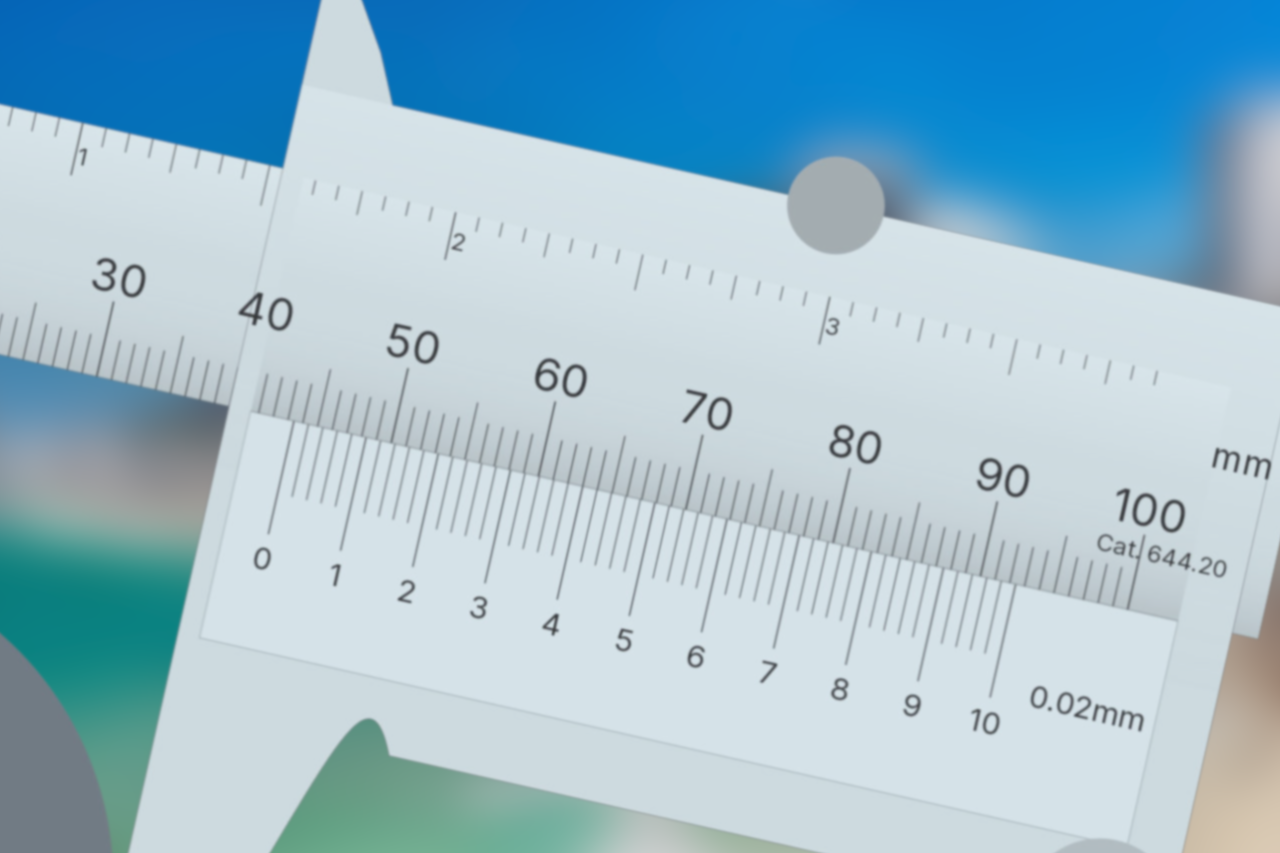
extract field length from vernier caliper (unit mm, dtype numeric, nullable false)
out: 43.4 mm
